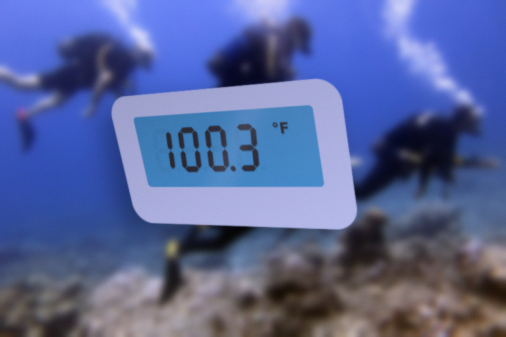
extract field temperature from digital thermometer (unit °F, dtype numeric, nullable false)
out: 100.3 °F
